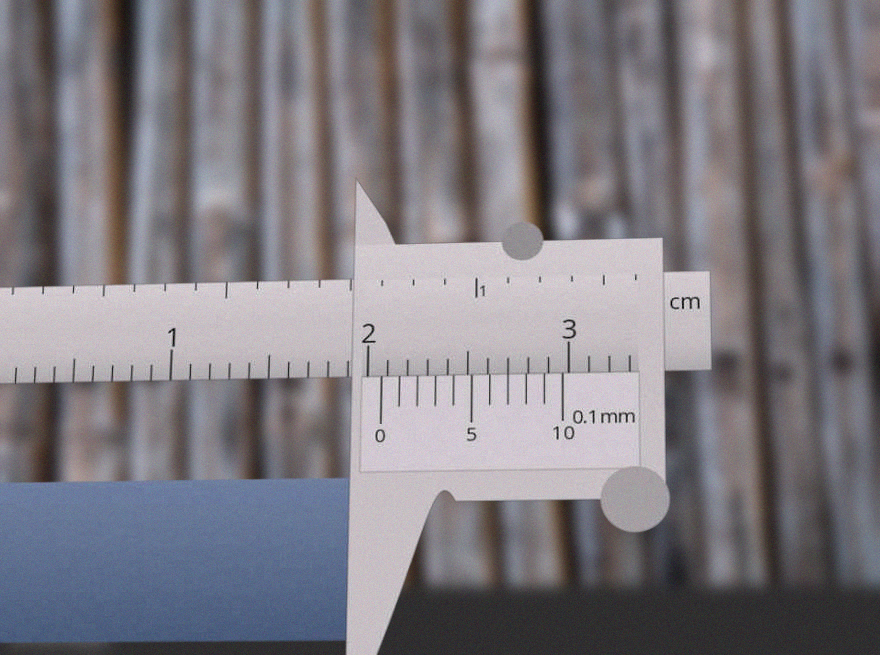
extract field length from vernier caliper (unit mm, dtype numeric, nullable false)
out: 20.7 mm
